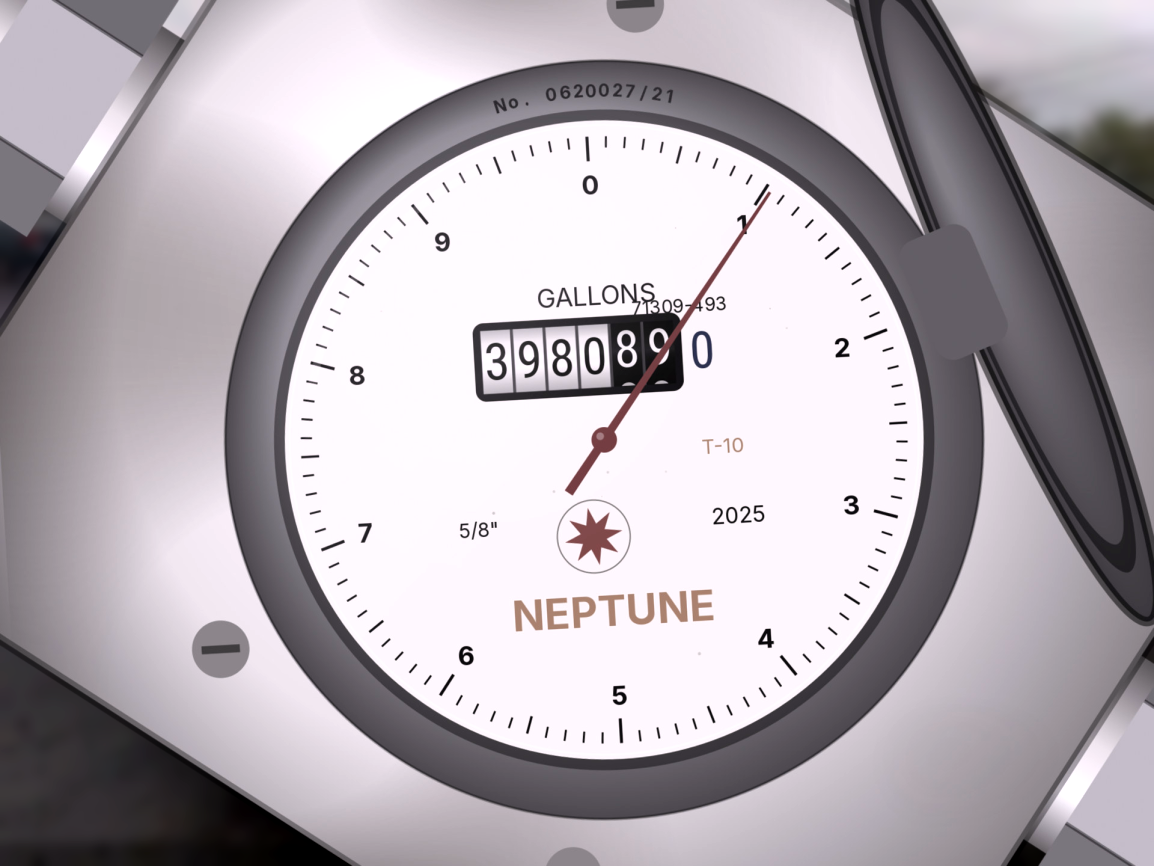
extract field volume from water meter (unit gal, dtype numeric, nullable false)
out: 3980891.0 gal
